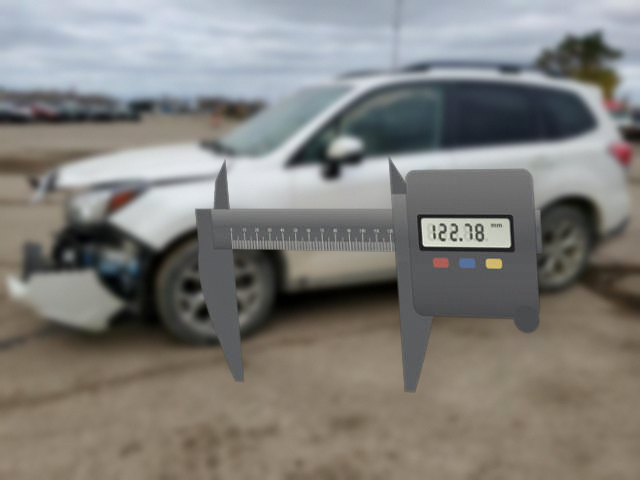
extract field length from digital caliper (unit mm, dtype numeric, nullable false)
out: 122.78 mm
